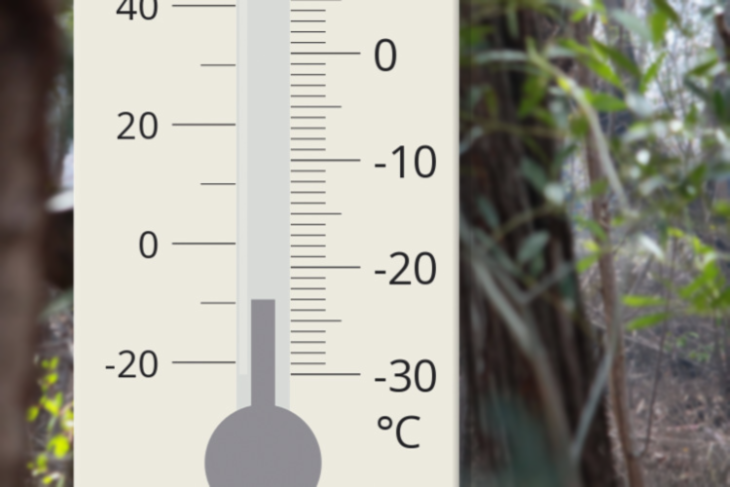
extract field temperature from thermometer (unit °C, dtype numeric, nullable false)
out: -23 °C
